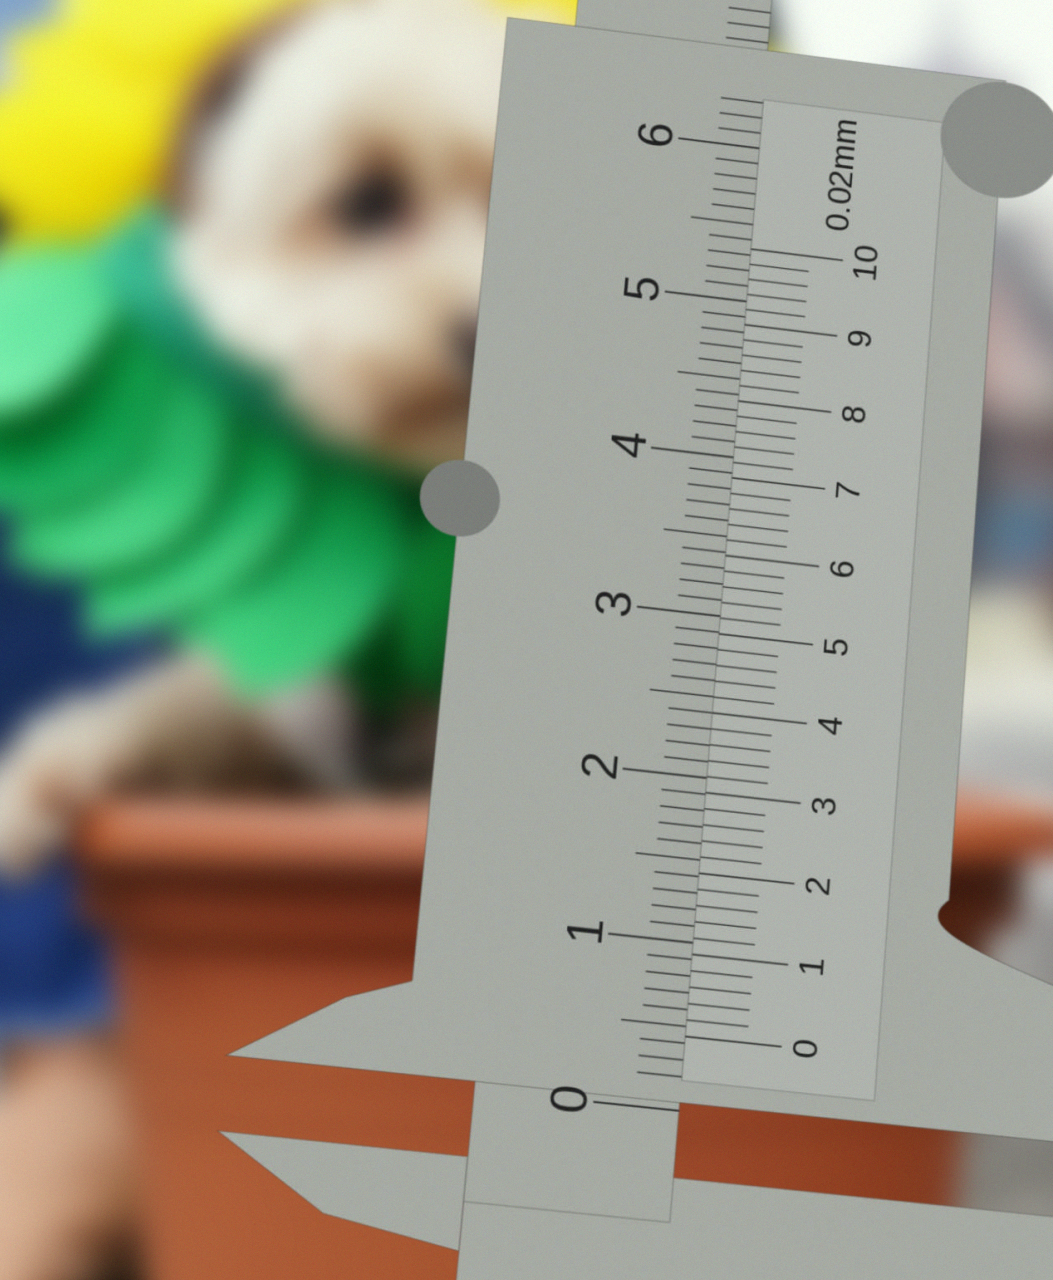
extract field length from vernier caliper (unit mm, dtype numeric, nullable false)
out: 4.4 mm
